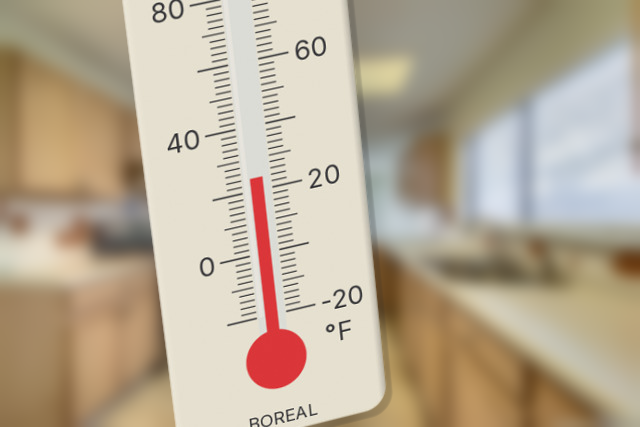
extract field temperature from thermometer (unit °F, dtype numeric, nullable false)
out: 24 °F
